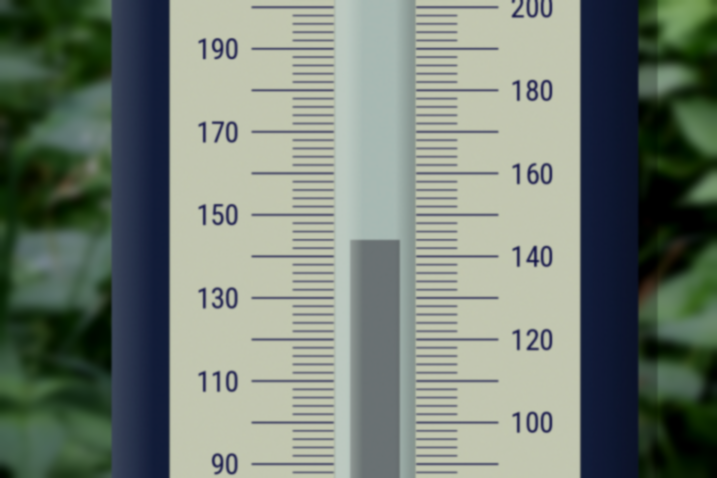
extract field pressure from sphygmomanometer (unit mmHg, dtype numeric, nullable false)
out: 144 mmHg
